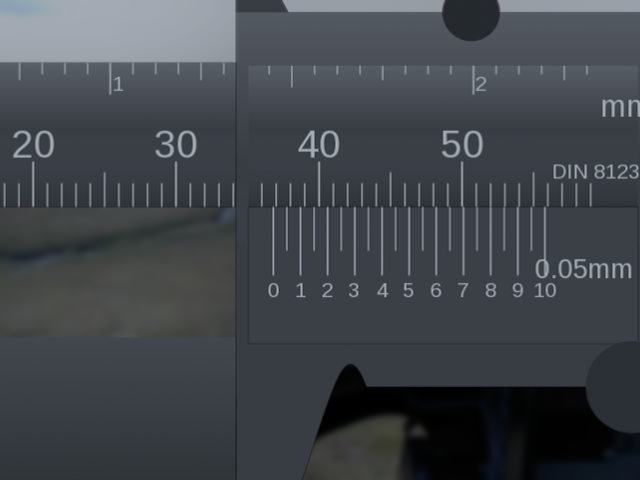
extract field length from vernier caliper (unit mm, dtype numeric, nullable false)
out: 36.8 mm
